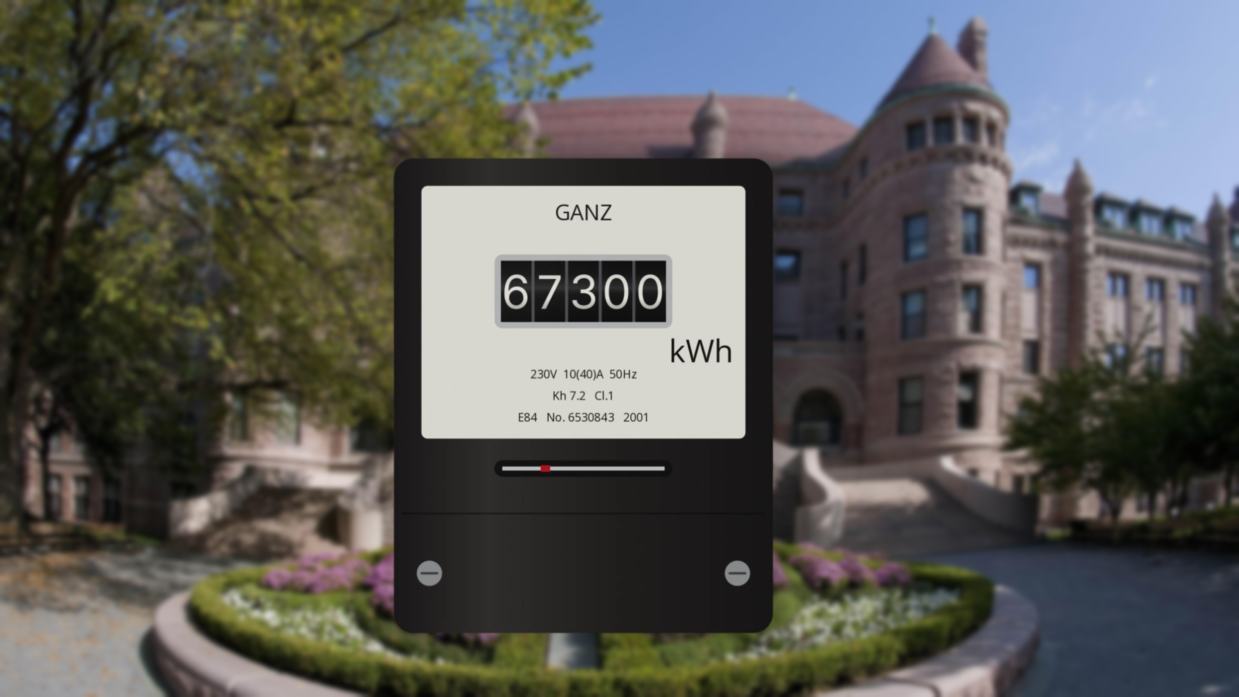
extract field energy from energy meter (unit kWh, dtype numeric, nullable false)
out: 67300 kWh
